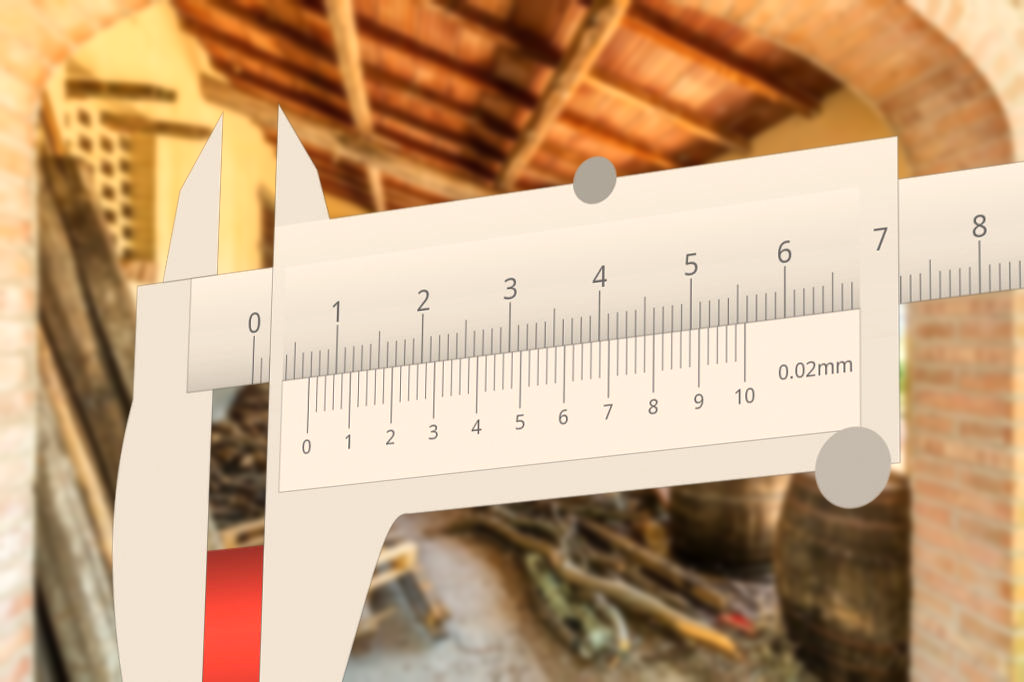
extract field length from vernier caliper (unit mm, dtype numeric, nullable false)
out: 6.8 mm
